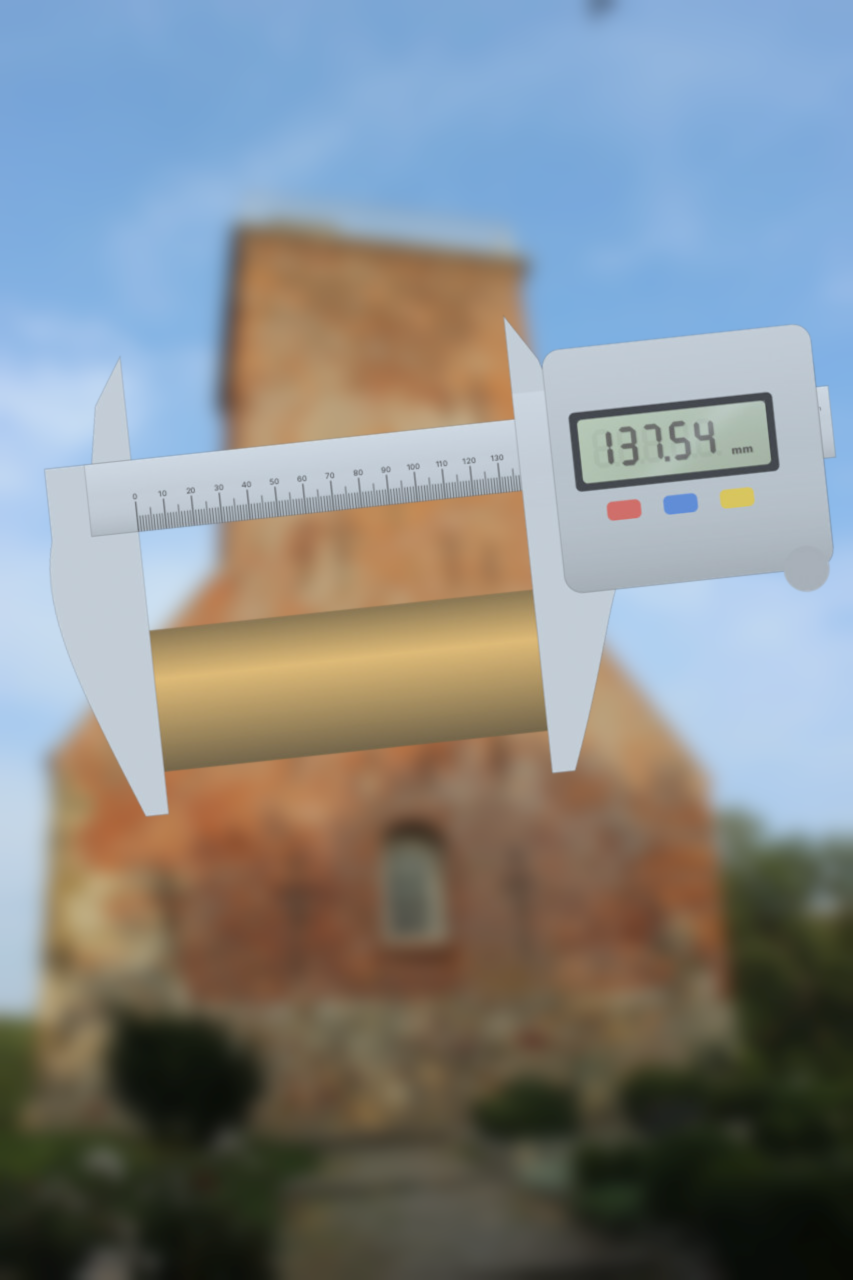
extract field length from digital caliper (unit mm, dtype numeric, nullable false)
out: 137.54 mm
